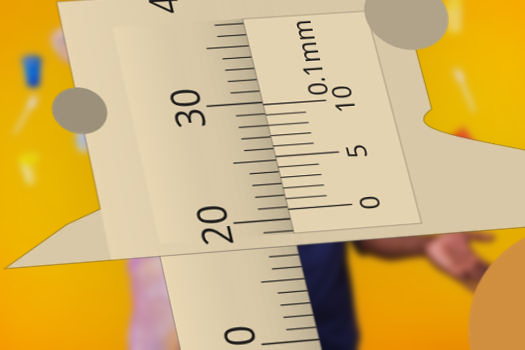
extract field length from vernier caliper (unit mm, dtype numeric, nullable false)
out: 20.8 mm
